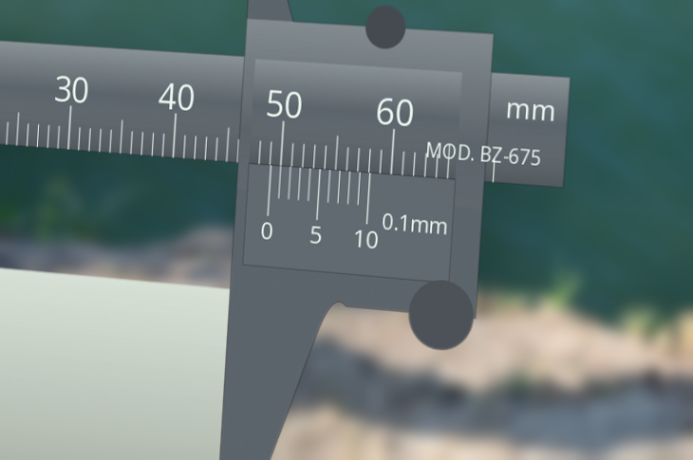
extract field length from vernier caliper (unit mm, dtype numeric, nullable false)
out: 49.1 mm
